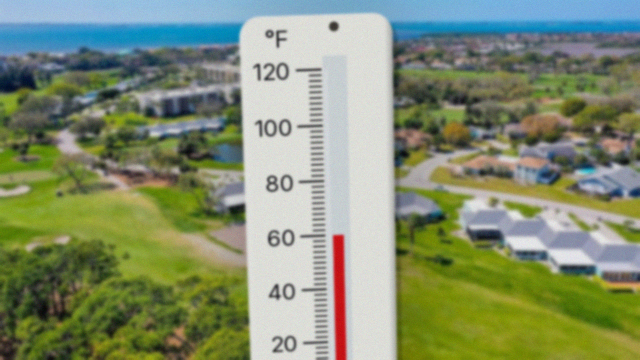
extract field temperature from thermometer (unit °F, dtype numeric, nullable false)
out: 60 °F
